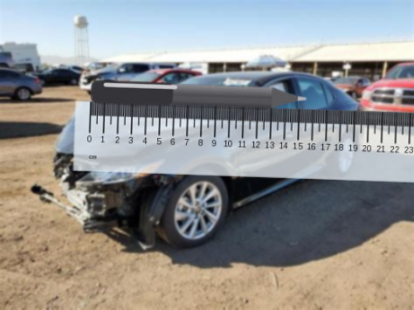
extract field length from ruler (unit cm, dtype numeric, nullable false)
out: 15.5 cm
